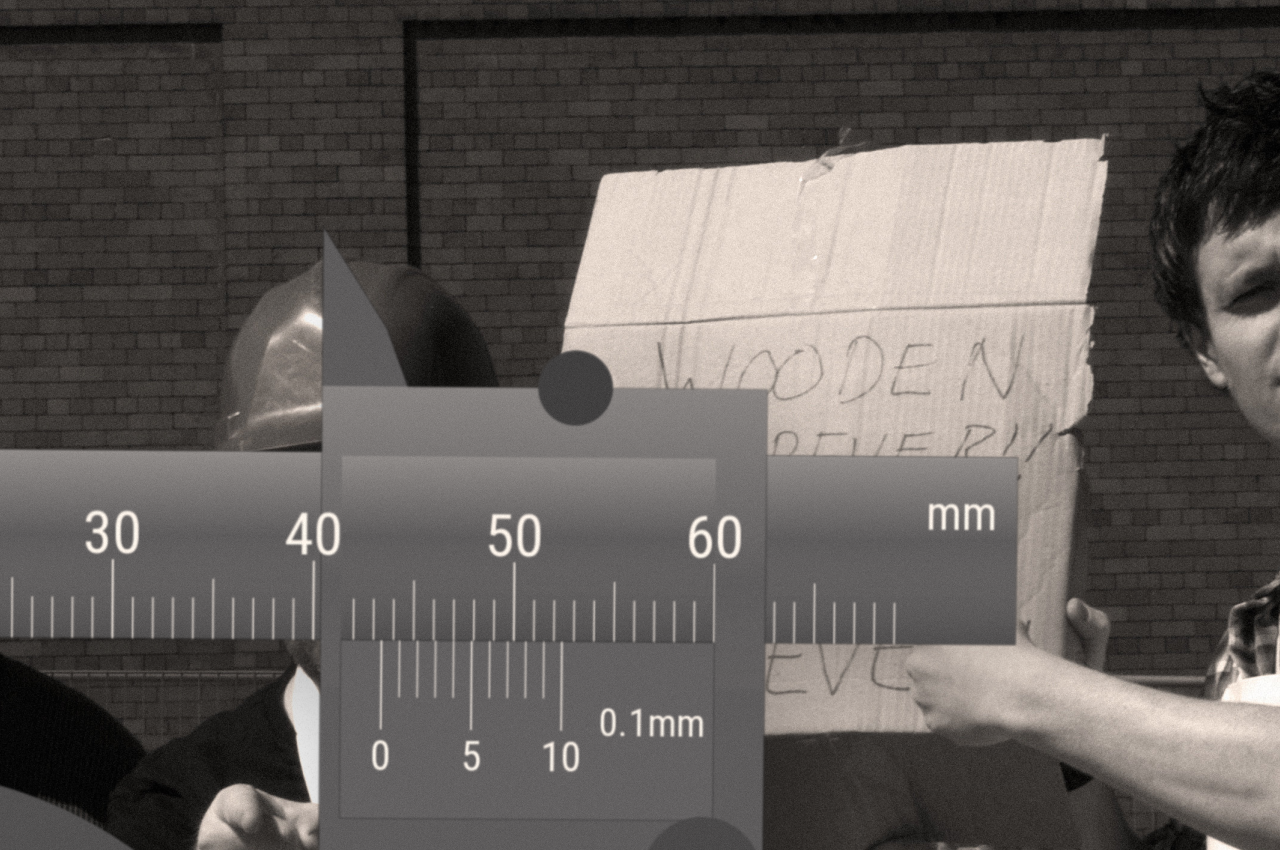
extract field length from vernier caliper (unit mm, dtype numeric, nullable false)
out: 43.4 mm
